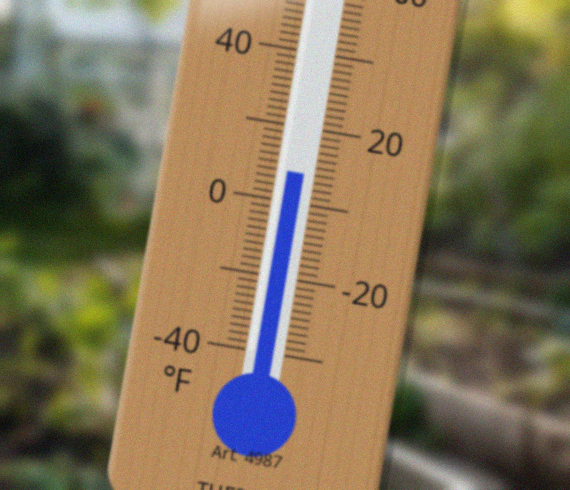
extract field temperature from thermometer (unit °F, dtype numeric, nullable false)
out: 8 °F
